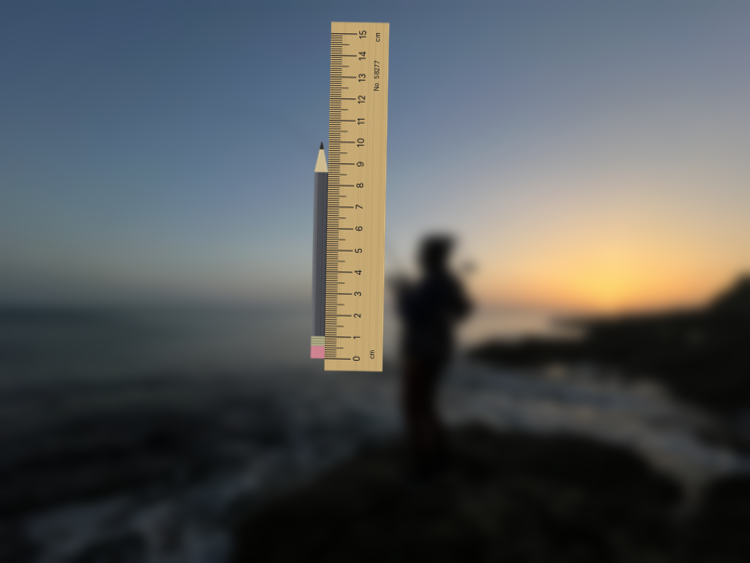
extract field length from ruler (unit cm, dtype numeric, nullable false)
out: 10 cm
